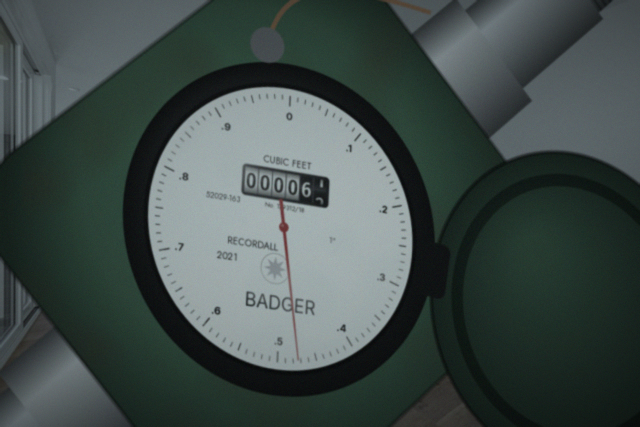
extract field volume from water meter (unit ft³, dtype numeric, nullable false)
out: 61.47 ft³
